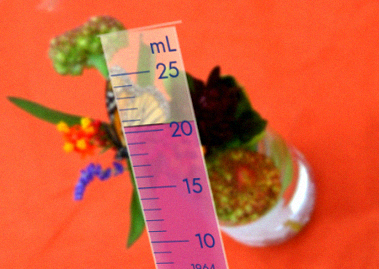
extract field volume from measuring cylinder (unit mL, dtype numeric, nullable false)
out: 20.5 mL
